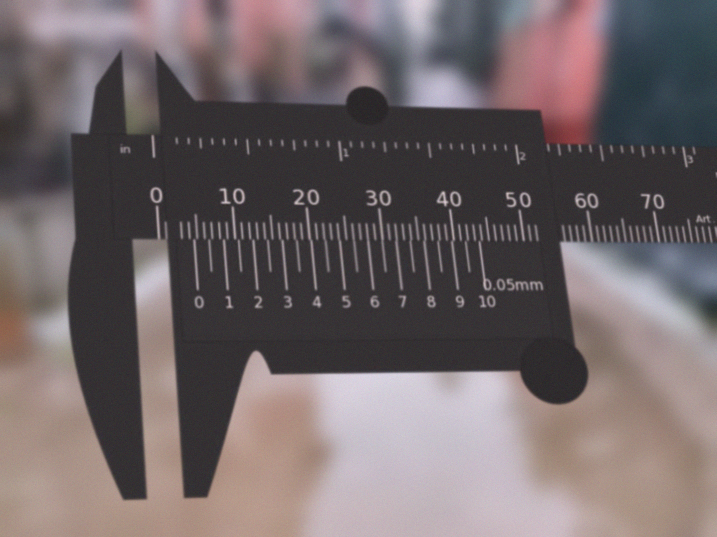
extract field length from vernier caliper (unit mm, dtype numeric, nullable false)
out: 4.6 mm
